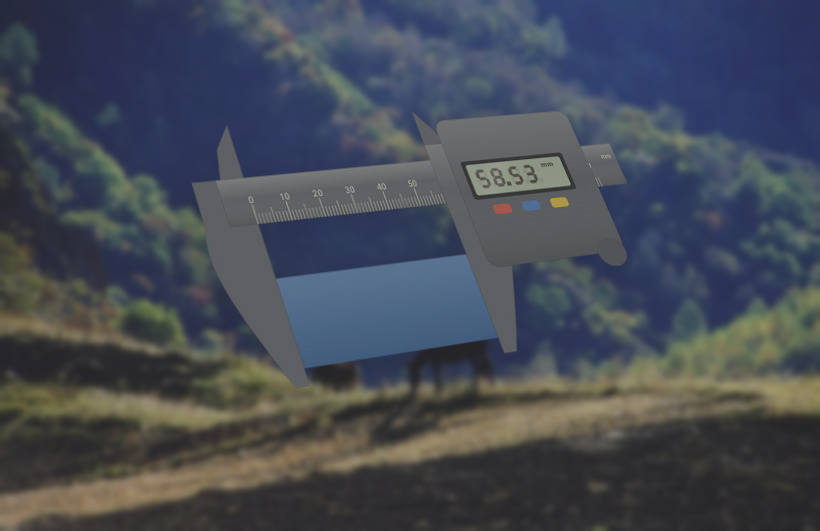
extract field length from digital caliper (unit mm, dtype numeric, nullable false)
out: 58.53 mm
